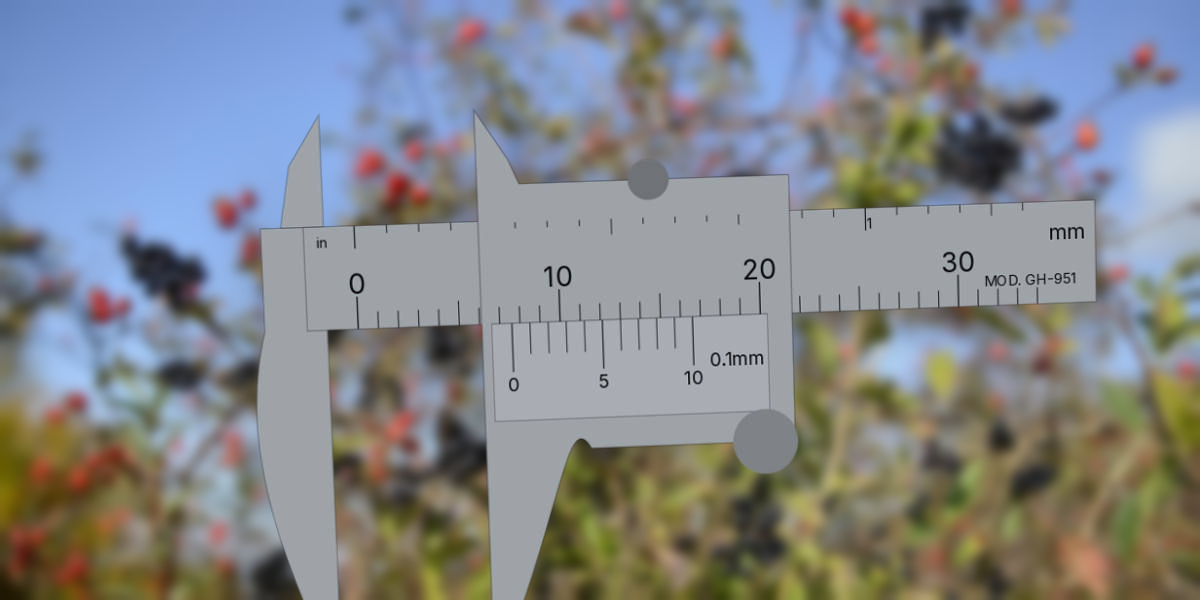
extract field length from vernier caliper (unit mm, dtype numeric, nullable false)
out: 7.6 mm
